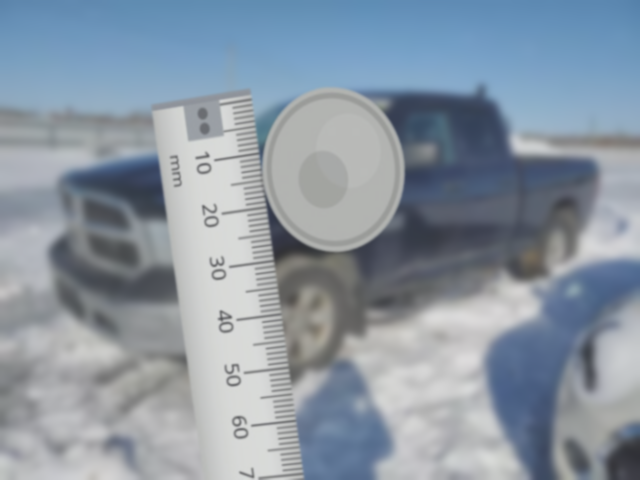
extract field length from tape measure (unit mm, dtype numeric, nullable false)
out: 30 mm
